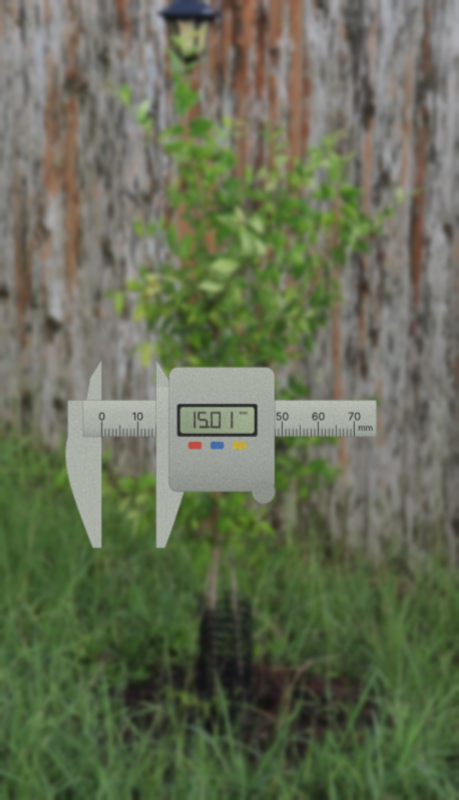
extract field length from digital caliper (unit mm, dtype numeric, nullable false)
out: 15.01 mm
